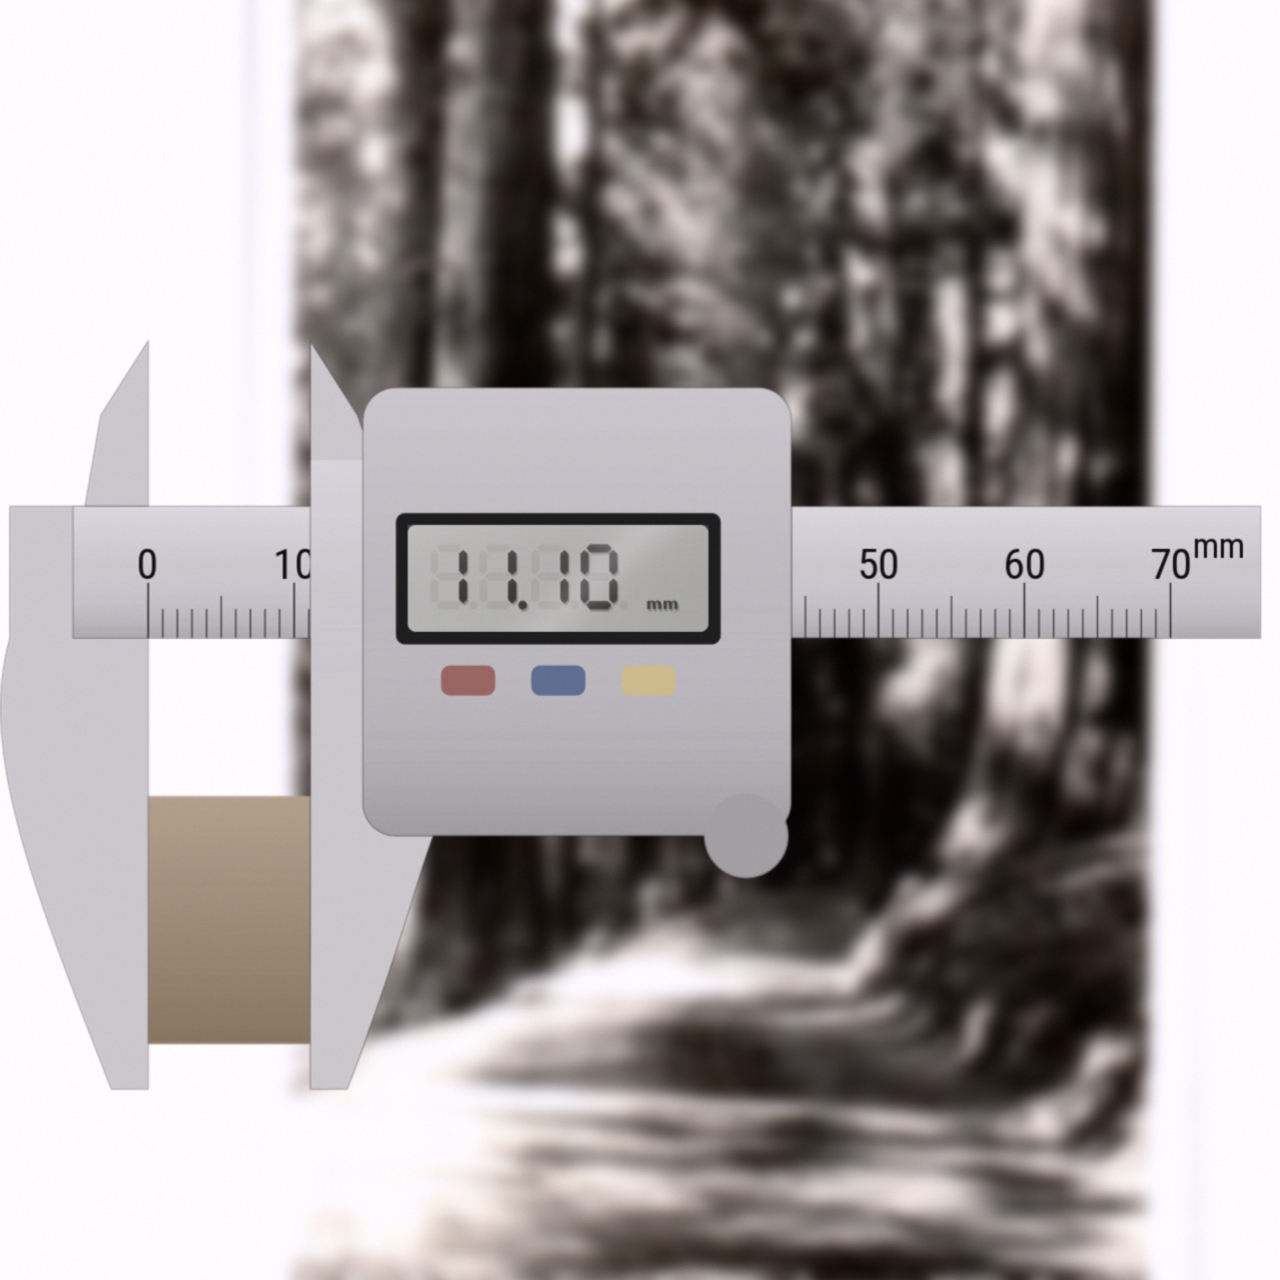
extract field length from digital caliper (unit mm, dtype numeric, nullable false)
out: 11.10 mm
